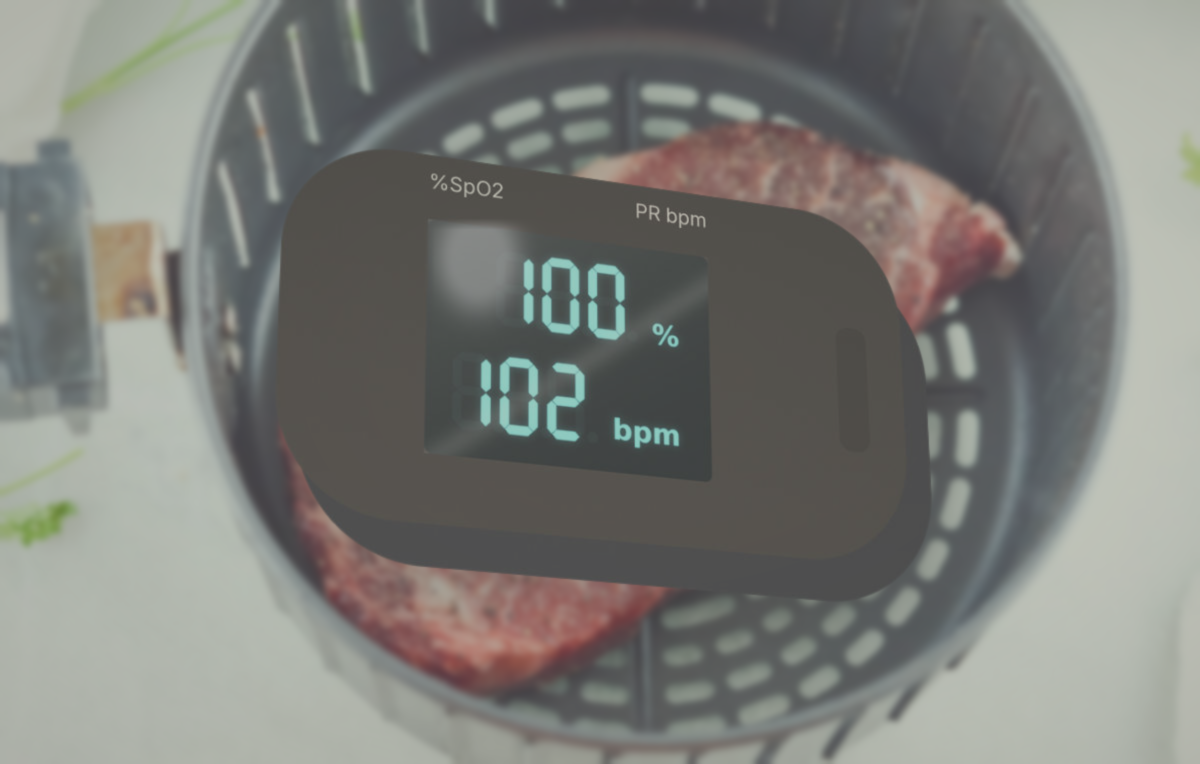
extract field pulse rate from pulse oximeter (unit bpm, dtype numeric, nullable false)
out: 102 bpm
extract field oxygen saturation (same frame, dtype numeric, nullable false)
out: 100 %
